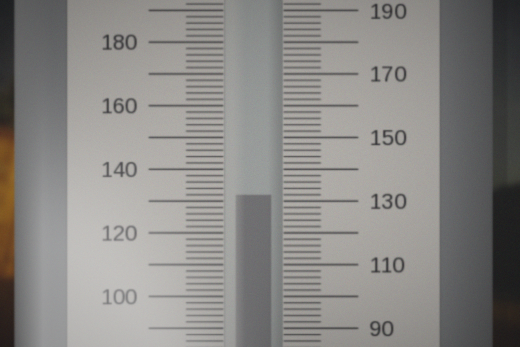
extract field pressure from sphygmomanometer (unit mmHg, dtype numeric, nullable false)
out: 132 mmHg
